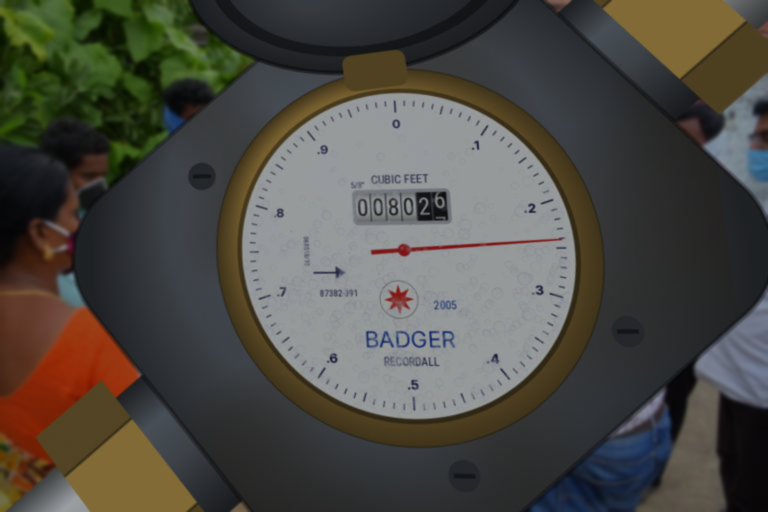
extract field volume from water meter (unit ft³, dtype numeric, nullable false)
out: 8026.24 ft³
